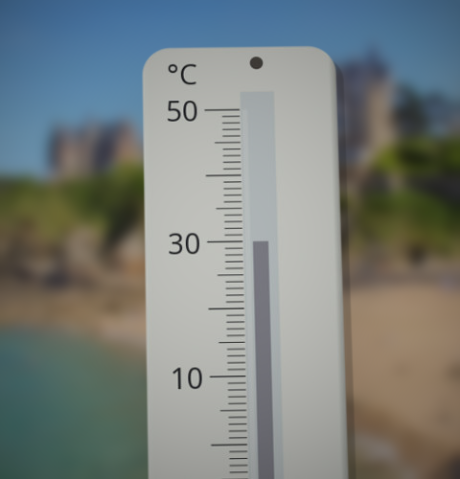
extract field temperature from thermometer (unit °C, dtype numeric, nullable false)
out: 30 °C
